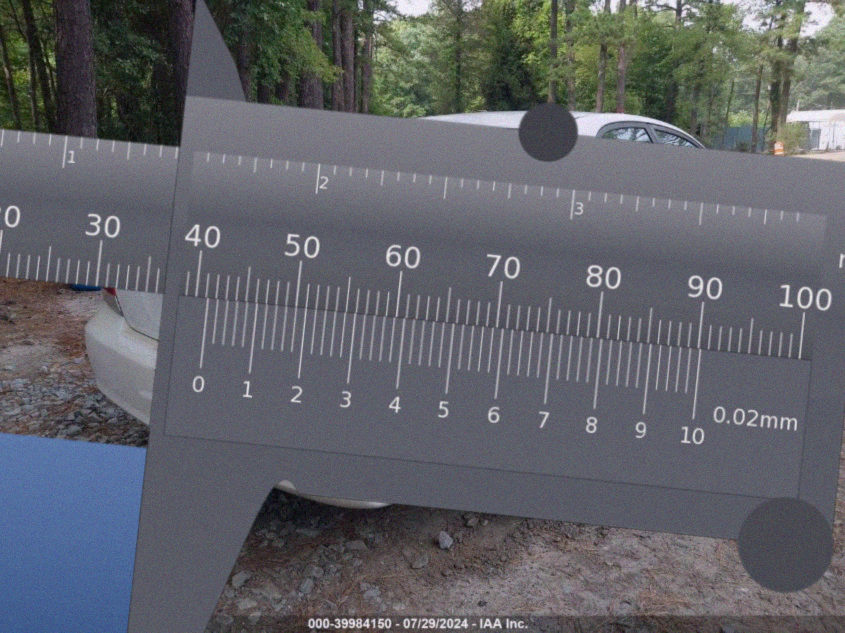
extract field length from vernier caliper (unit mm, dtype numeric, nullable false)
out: 41.2 mm
